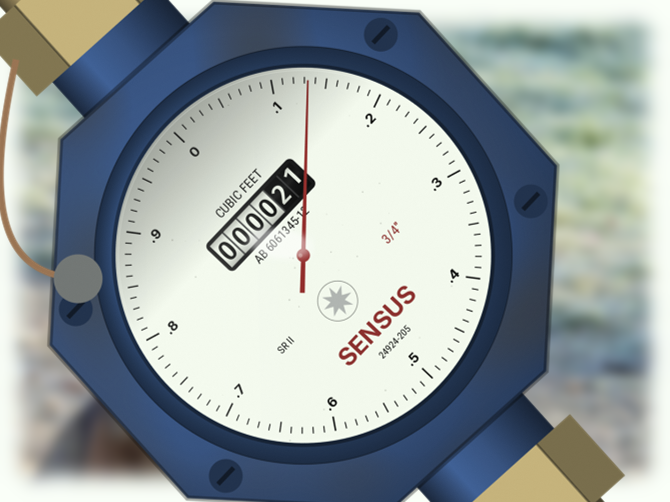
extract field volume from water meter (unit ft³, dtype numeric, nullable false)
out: 21.13 ft³
